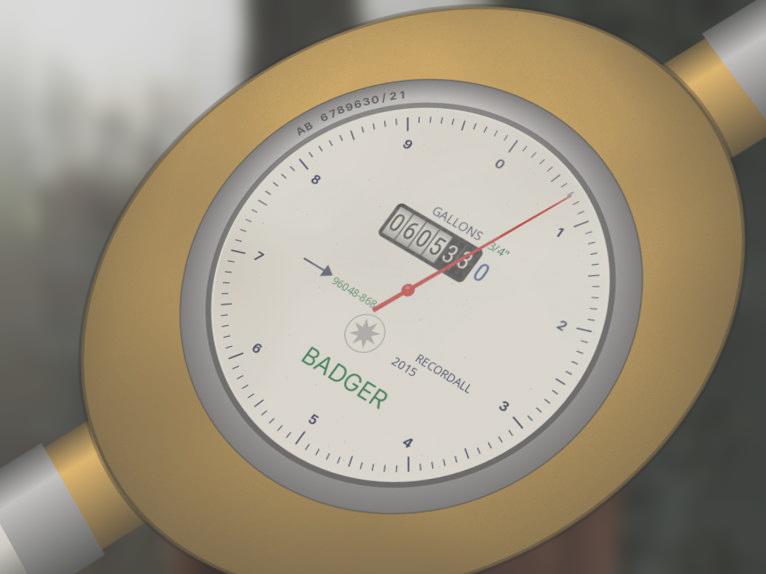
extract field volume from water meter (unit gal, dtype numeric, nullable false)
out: 605330.7 gal
